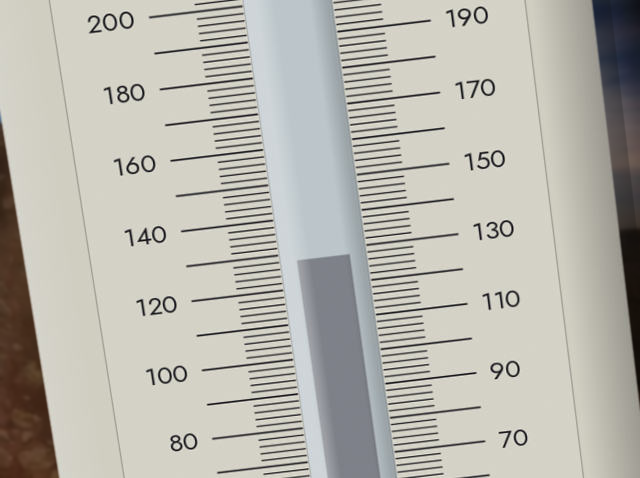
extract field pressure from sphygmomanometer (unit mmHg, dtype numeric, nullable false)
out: 128 mmHg
